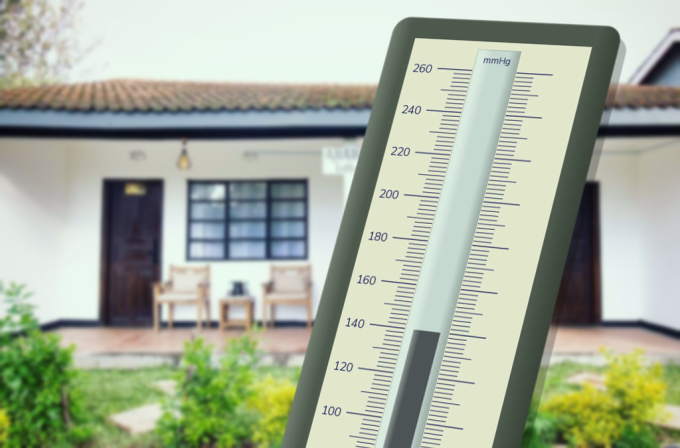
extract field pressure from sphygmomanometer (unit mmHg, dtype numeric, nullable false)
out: 140 mmHg
